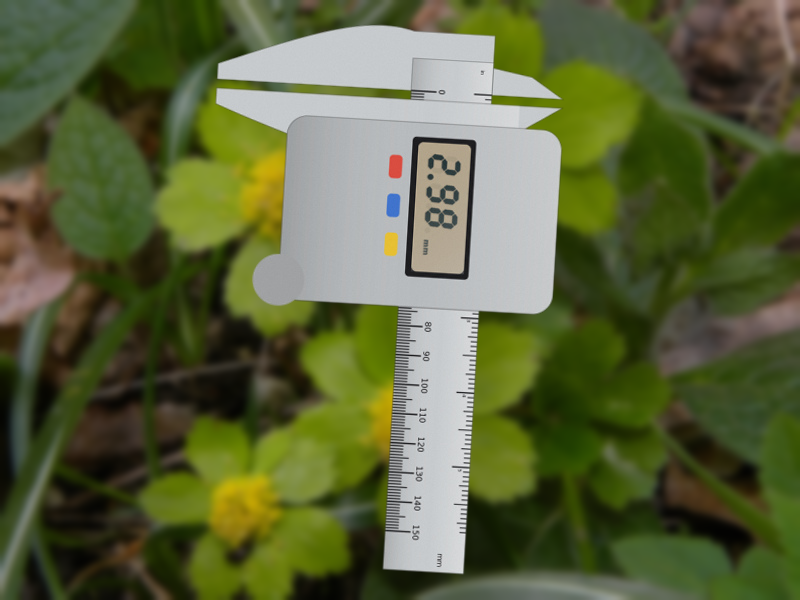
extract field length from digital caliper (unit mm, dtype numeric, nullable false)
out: 2.98 mm
